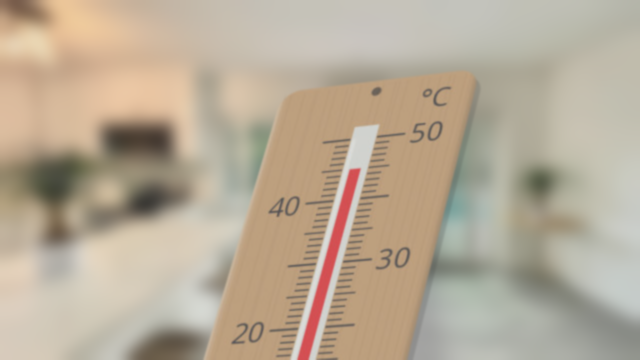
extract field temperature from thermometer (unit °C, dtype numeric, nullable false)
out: 45 °C
